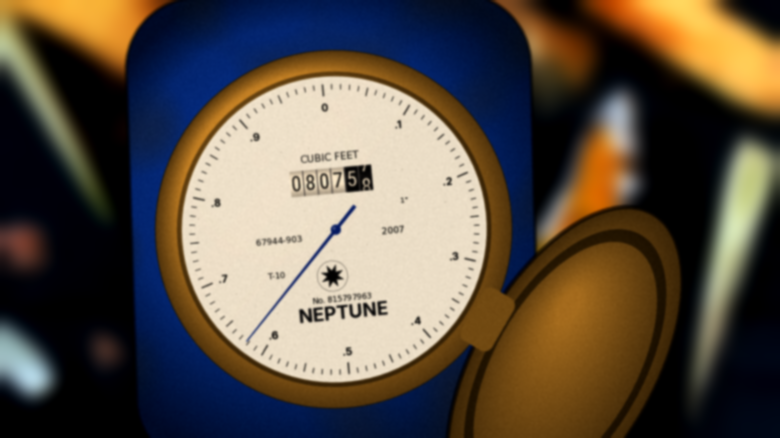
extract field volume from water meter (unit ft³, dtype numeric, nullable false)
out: 80757.62 ft³
